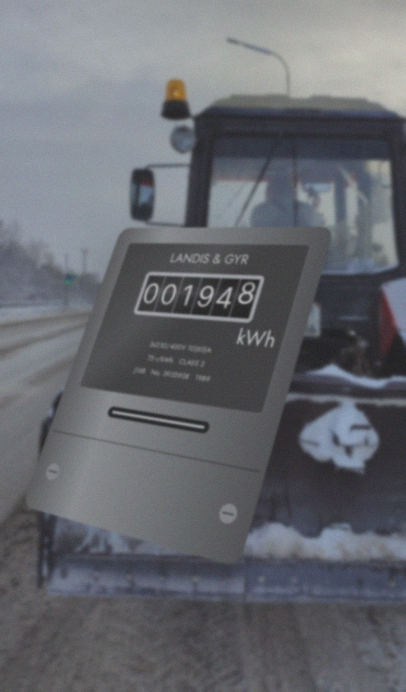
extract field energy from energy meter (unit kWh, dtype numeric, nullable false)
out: 1948 kWh
